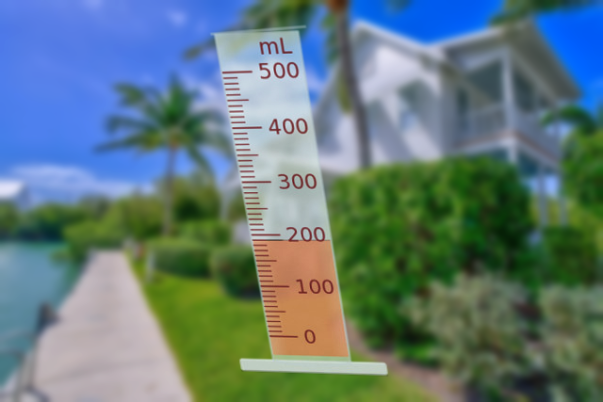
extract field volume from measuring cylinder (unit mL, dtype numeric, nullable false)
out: 190 mL
